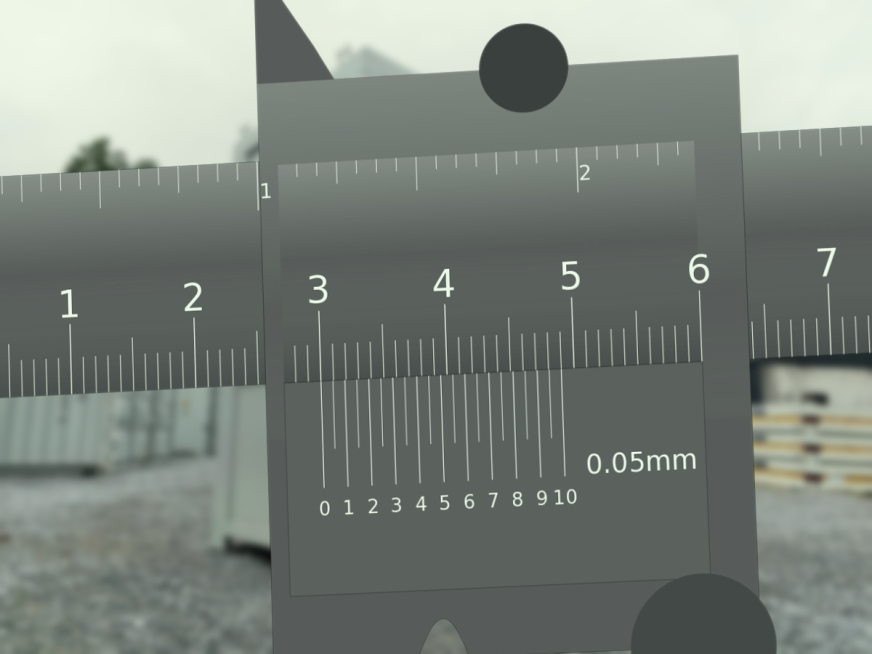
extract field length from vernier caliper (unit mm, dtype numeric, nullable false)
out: 30.0 mm
